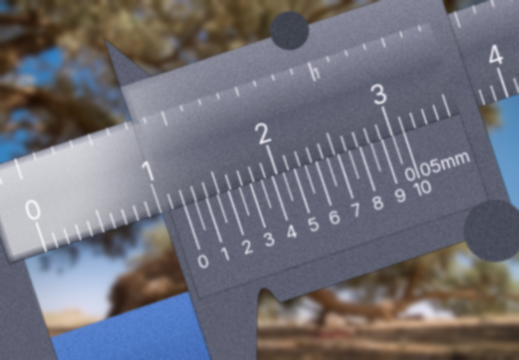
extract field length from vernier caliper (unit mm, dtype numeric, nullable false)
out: 12.0 mm
